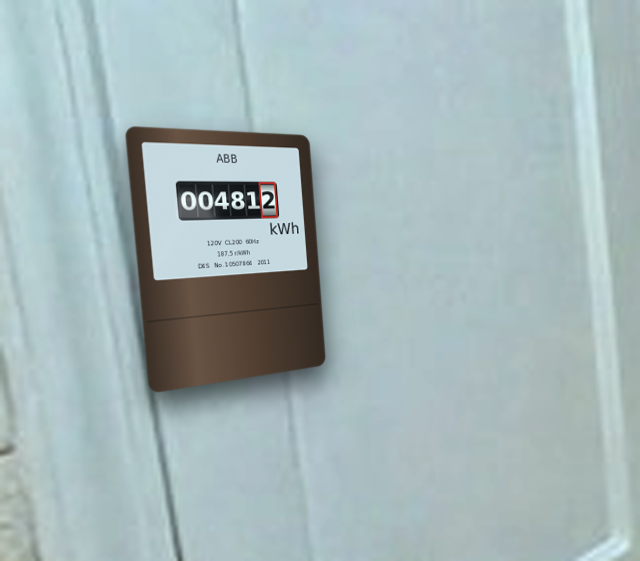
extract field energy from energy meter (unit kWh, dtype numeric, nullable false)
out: 481.2 kWh
